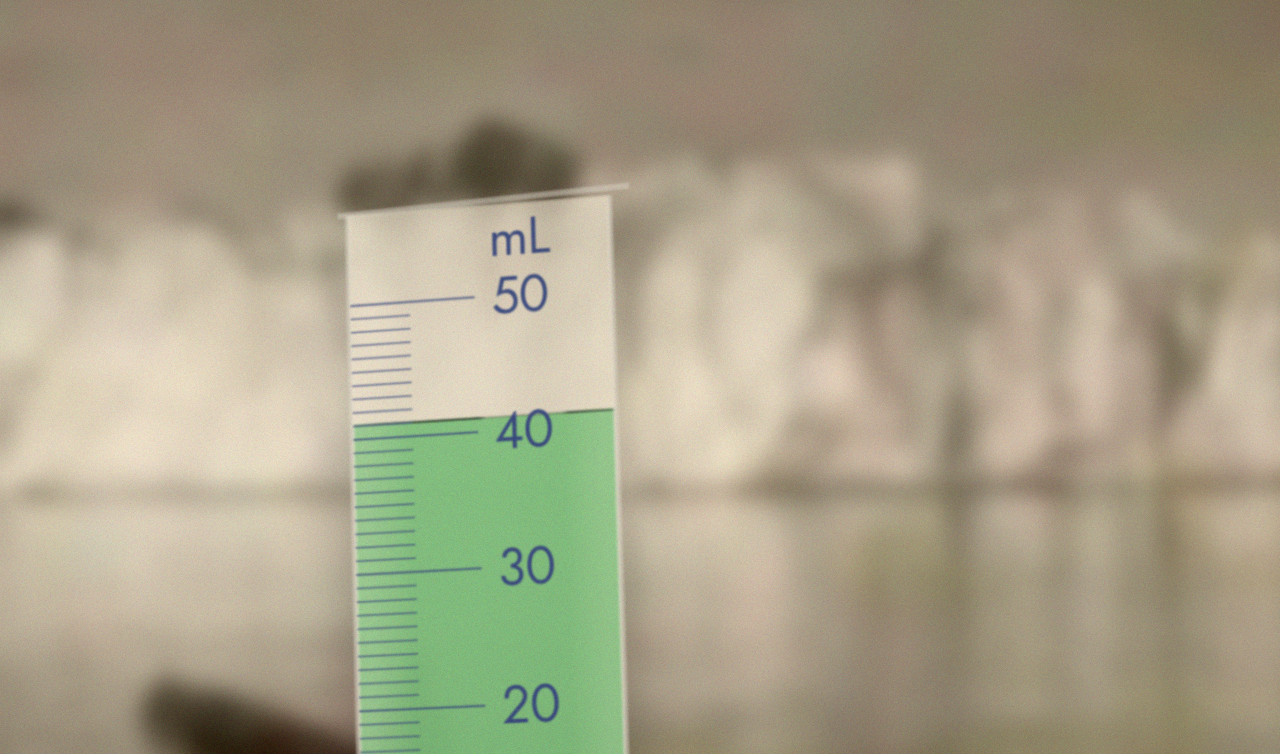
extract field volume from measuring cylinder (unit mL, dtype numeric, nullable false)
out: 41 mL
